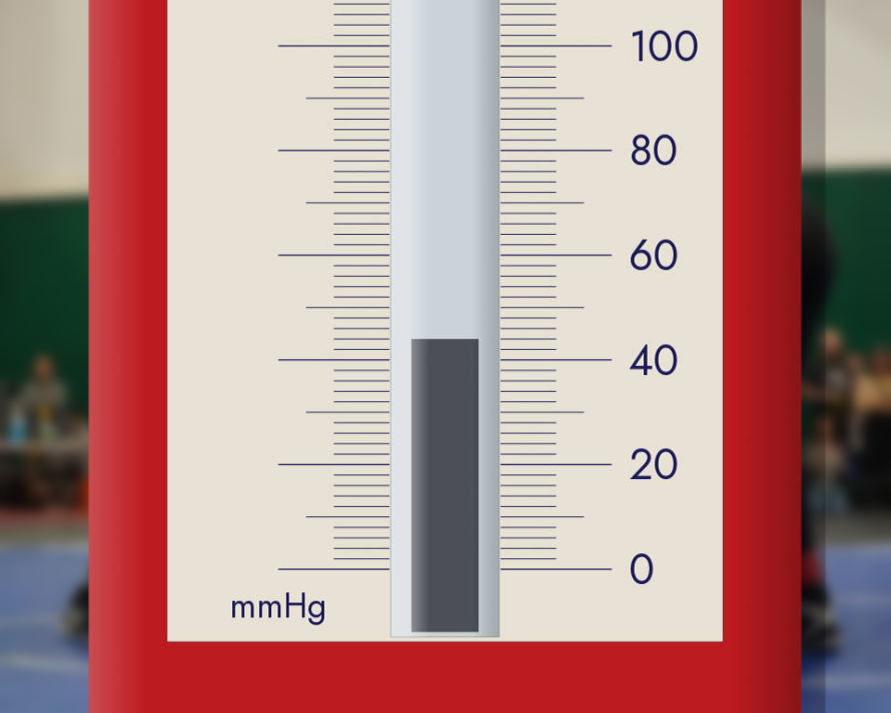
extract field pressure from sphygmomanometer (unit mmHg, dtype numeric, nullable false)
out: 44 mmHg
